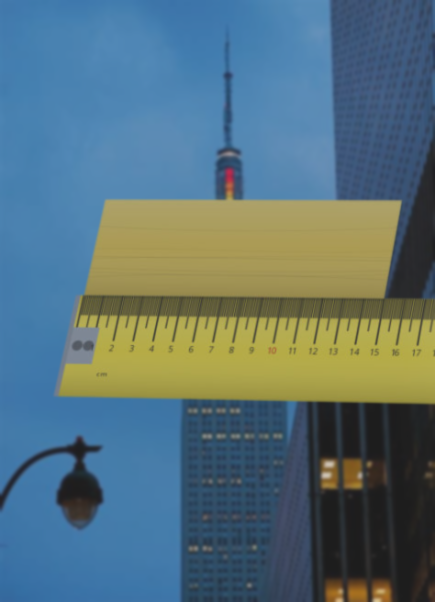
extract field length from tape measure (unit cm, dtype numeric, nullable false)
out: 15 cm
